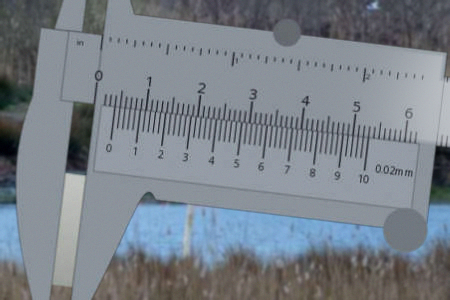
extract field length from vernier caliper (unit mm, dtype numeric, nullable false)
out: 4.0 mm
